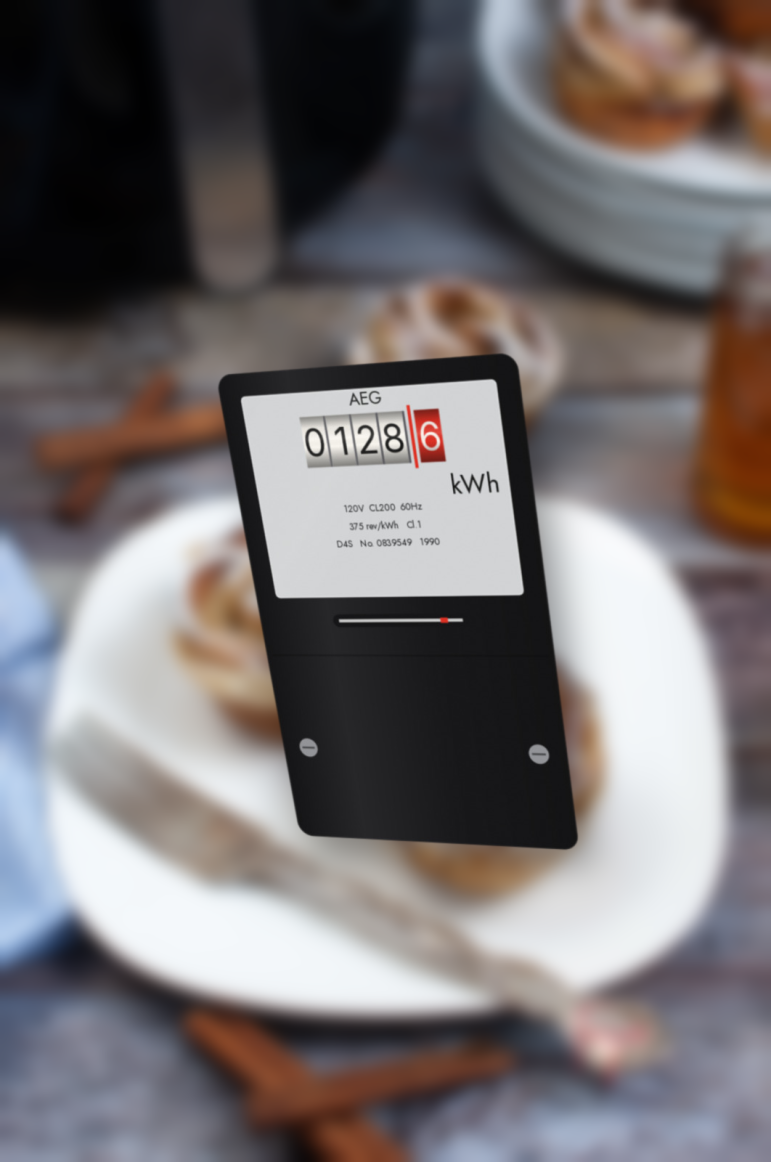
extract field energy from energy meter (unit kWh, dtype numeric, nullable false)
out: 128.6 kWh
